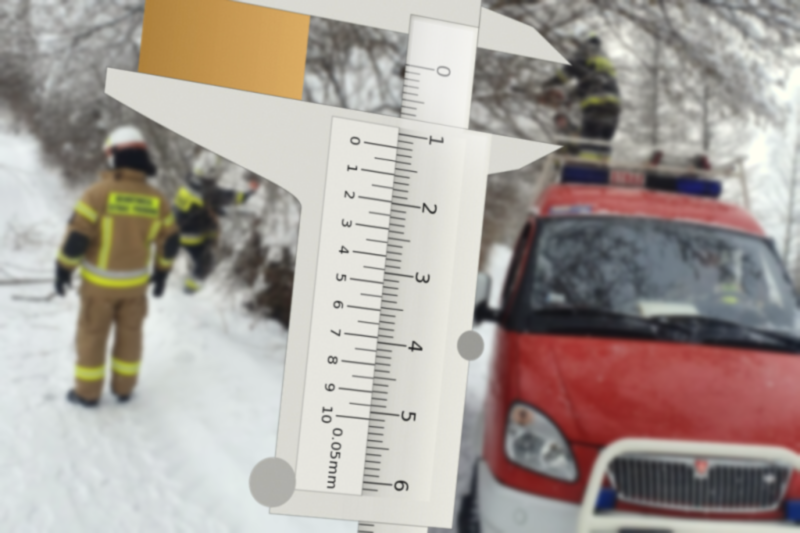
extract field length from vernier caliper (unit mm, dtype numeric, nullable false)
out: 12.0 mm
